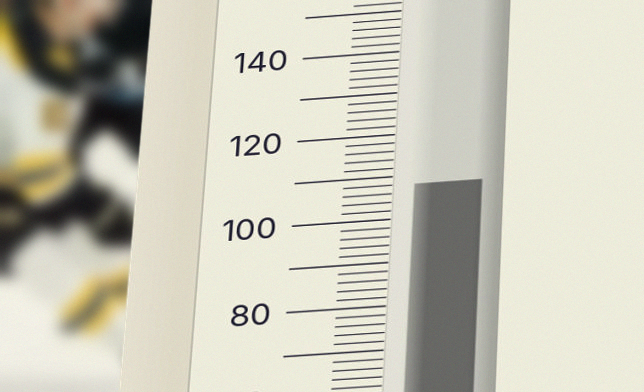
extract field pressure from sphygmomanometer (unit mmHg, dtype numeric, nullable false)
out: 108 mmHg
